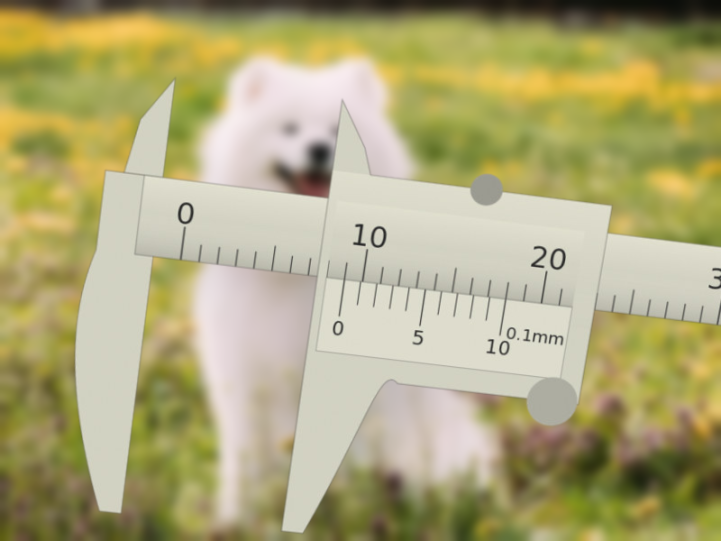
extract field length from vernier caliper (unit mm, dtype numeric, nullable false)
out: 9.0 mm
